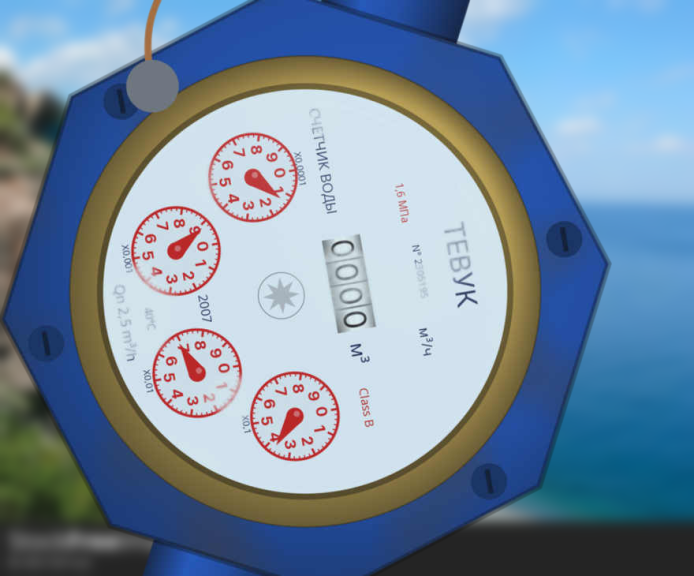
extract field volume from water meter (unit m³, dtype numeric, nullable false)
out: 0.3691 m³
